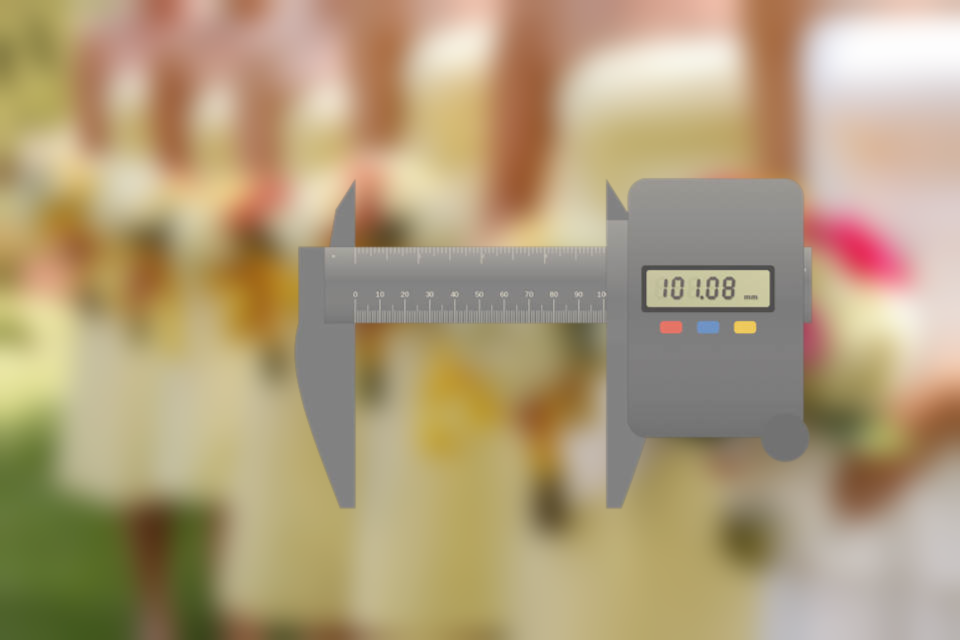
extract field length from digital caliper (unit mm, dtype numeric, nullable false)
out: 101.08 mm
